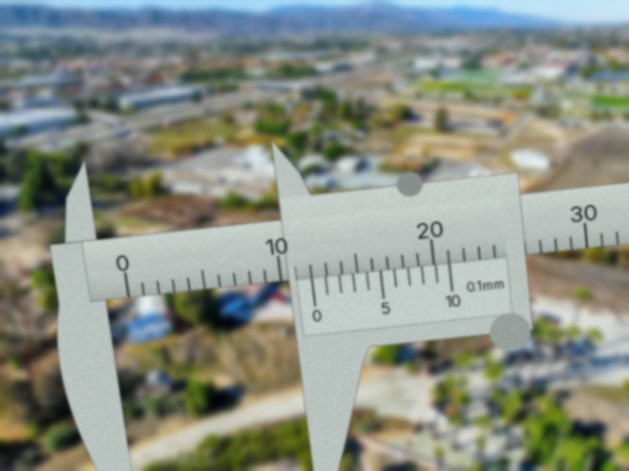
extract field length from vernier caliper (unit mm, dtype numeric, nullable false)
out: 12.0 mm
